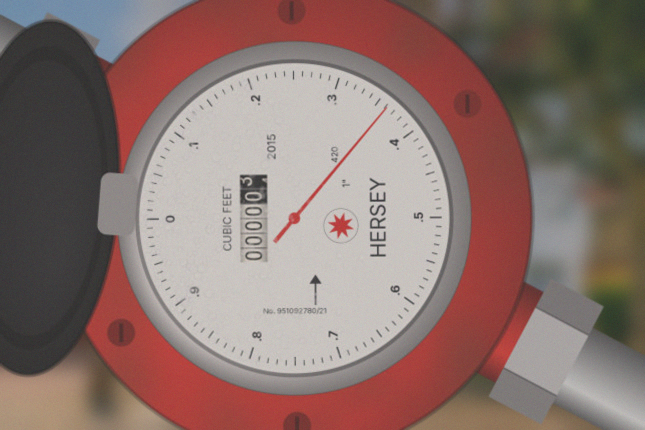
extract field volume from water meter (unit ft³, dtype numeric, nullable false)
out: 3.36 ft³
